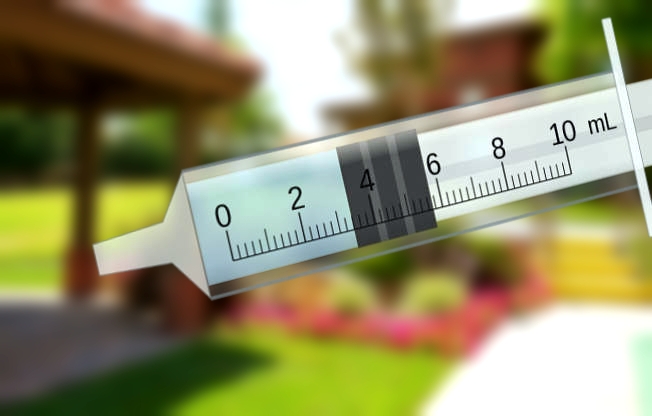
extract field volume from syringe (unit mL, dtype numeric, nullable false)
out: 3.4 mL
